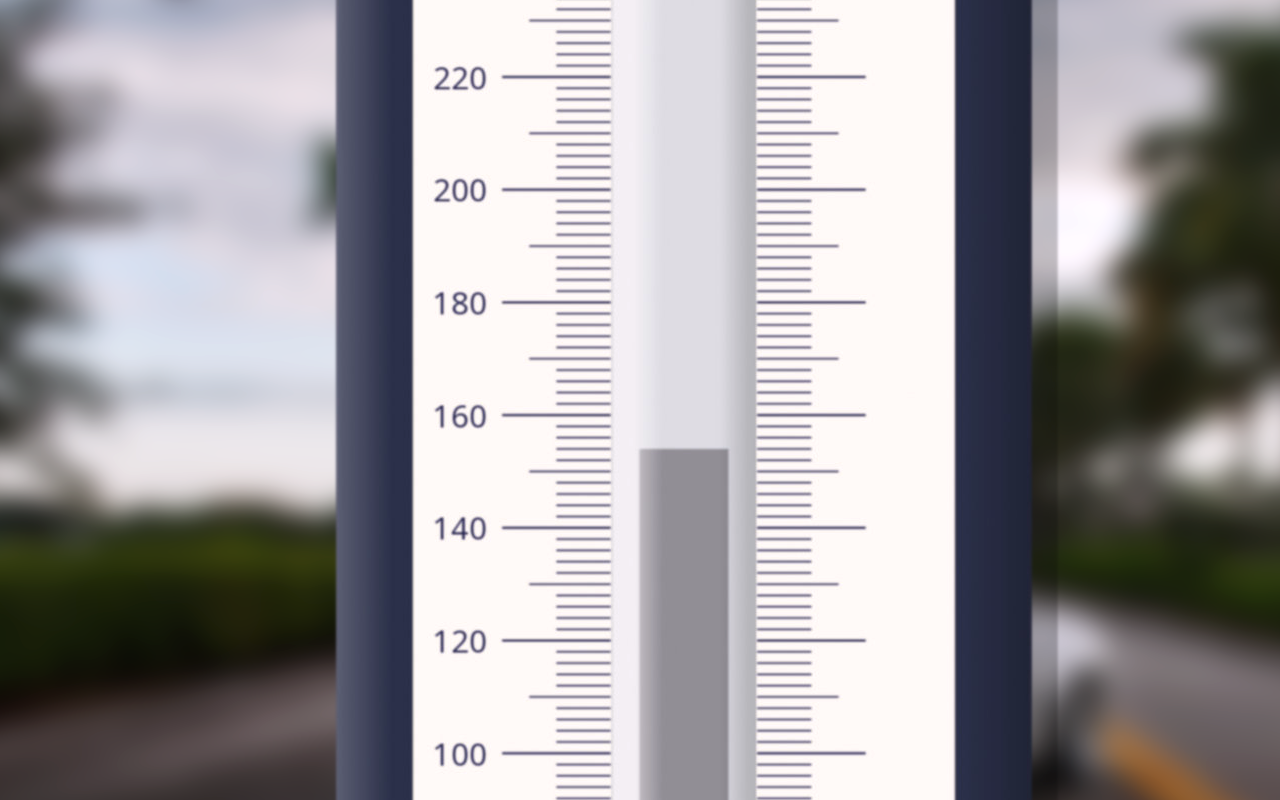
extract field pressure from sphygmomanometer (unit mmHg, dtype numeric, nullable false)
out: 154 mmHg
